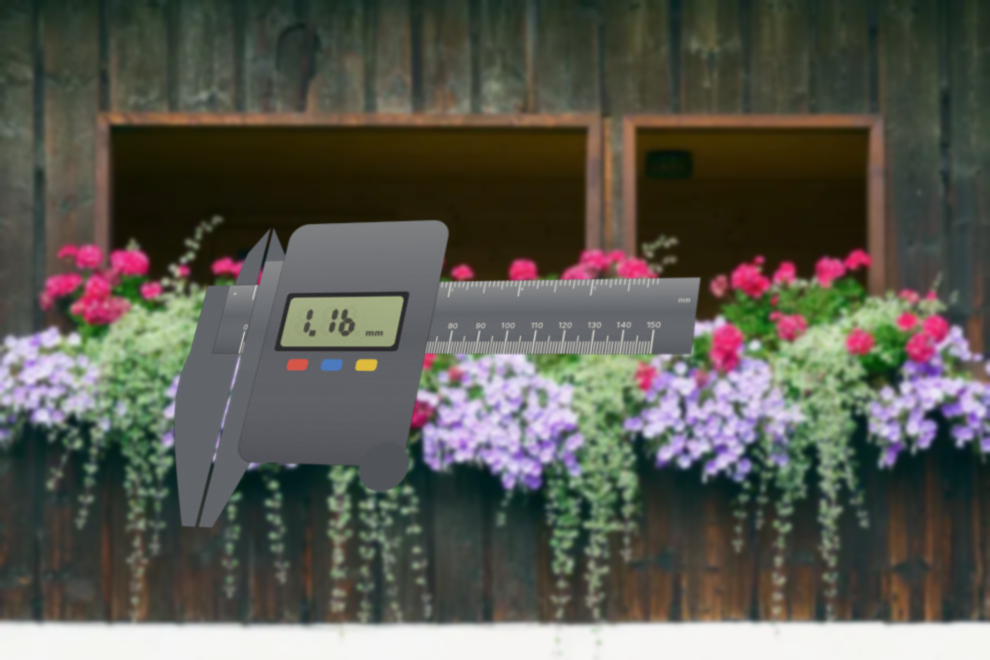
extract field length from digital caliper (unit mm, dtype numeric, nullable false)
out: 1.16 mm
